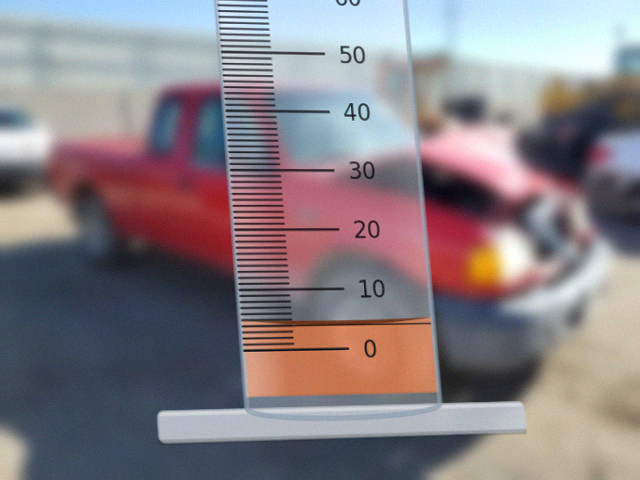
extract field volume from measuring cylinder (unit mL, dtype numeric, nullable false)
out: 4 mL
